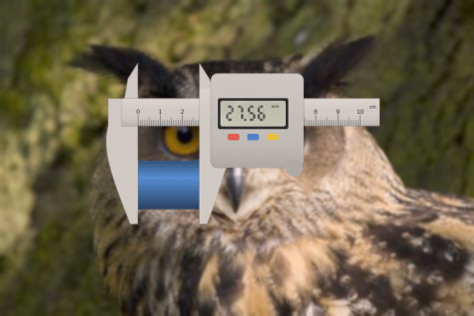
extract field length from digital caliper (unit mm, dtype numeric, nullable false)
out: 27.56 mm
